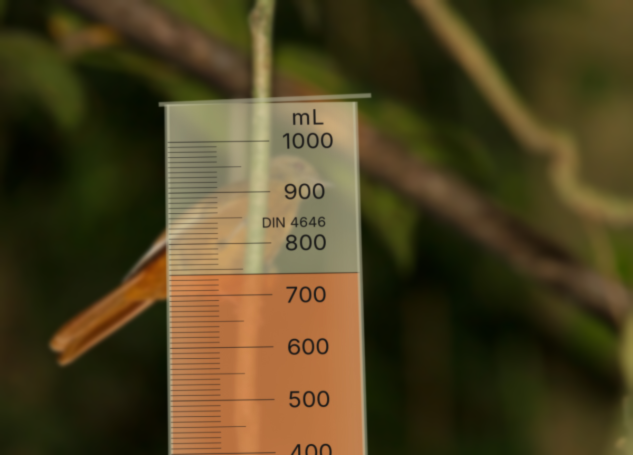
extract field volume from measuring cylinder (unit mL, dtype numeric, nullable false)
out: 740 mL
